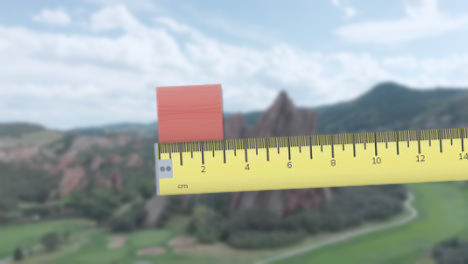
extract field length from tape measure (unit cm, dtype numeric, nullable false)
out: 3 cm
